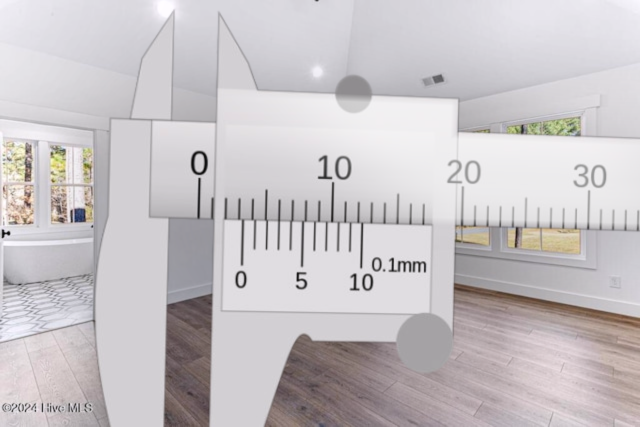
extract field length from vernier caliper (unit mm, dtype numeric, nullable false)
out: 3.3 mm
